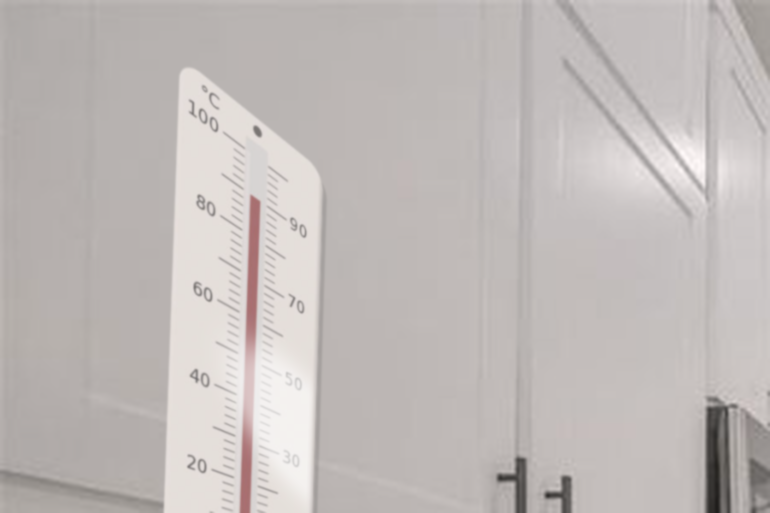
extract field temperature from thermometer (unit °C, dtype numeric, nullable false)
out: 90 °C
